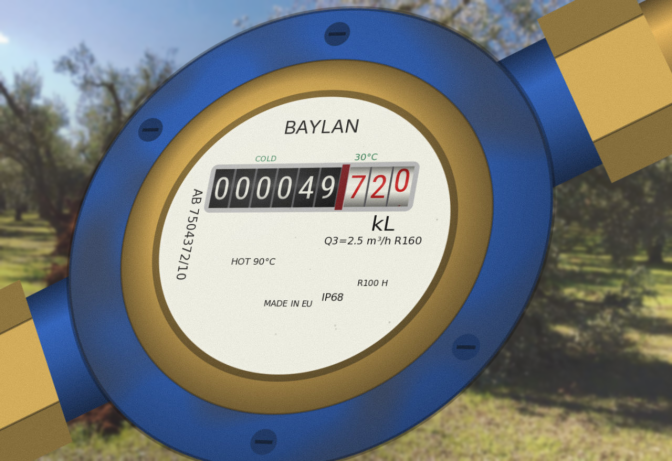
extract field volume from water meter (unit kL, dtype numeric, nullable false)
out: 49.720 kL
